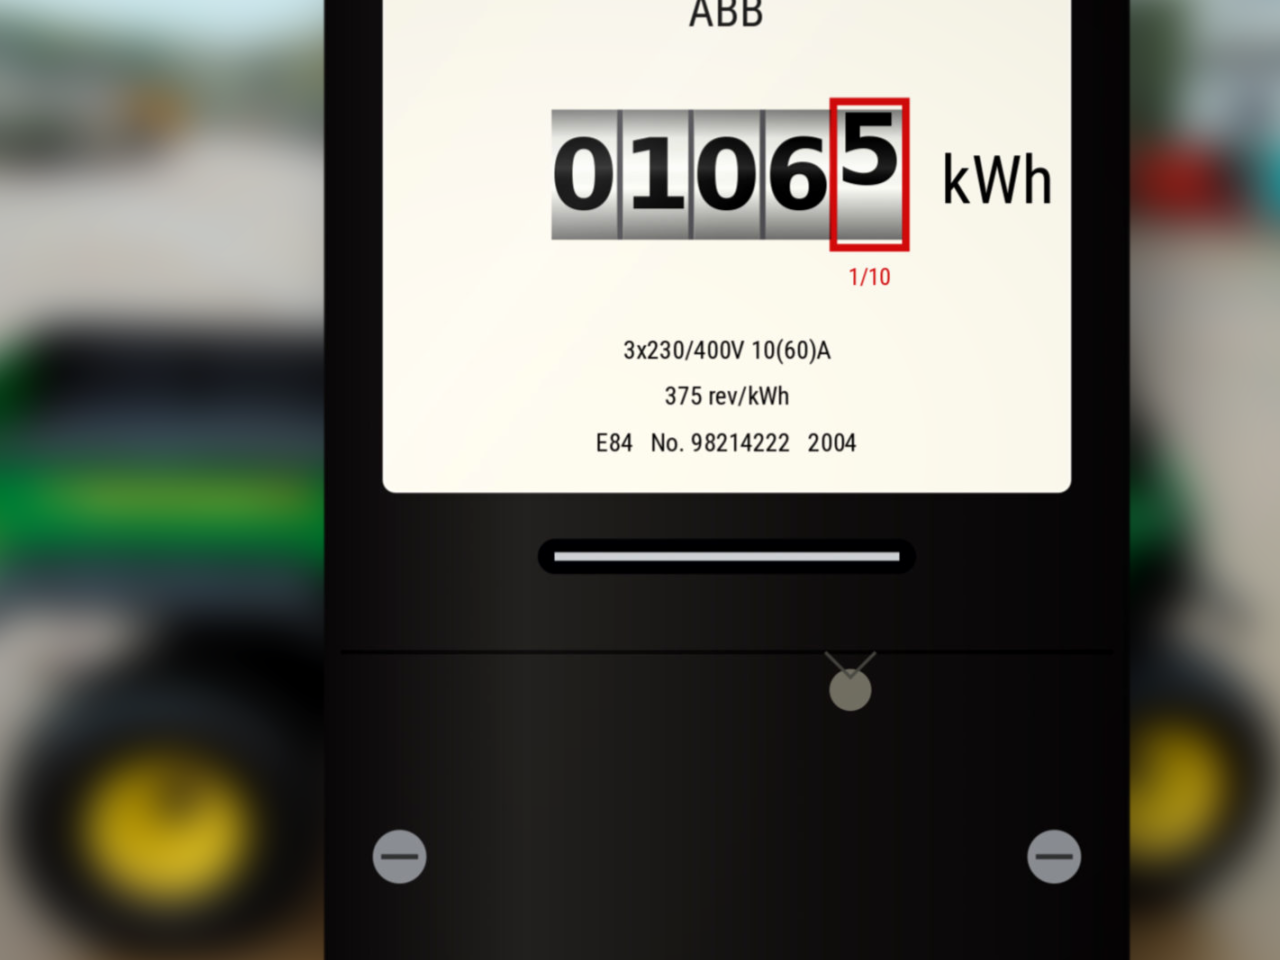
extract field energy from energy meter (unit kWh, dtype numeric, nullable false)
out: 106.5 kWh
